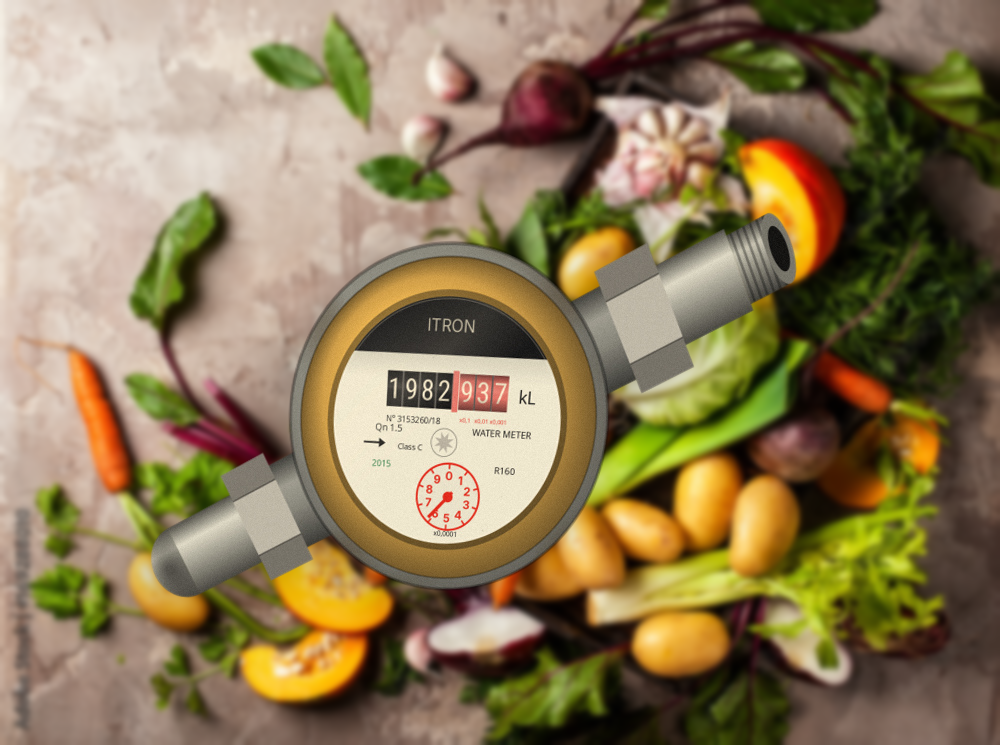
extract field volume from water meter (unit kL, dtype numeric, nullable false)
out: 1982.9376 kL
